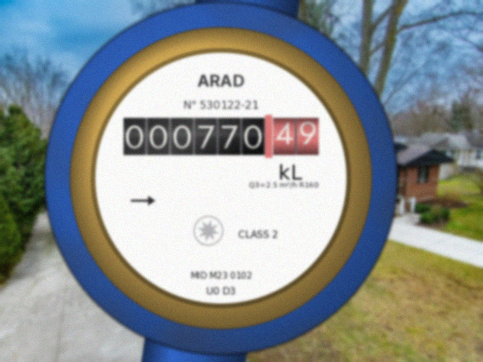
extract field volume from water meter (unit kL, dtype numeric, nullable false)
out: 770.49 kL
